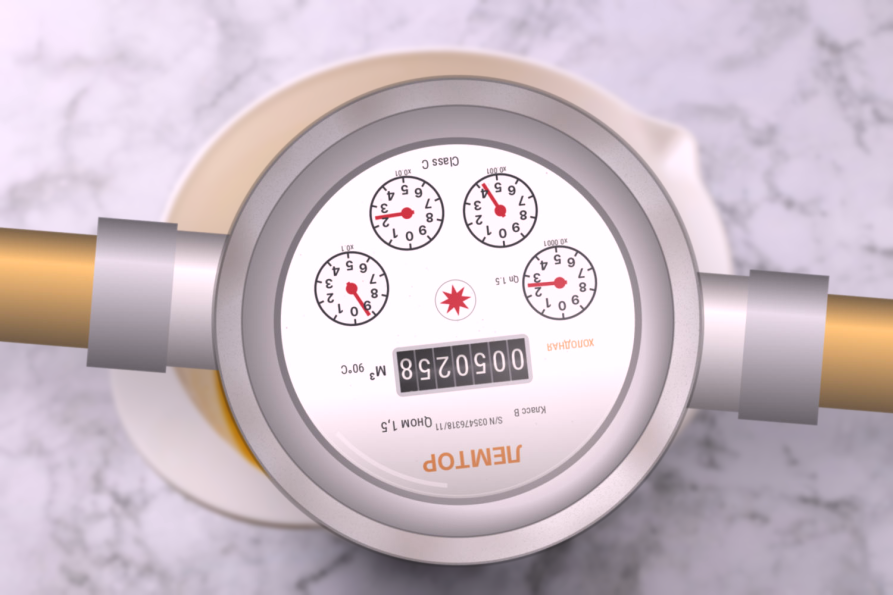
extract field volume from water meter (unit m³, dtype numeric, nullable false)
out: 50257.9242 m³
